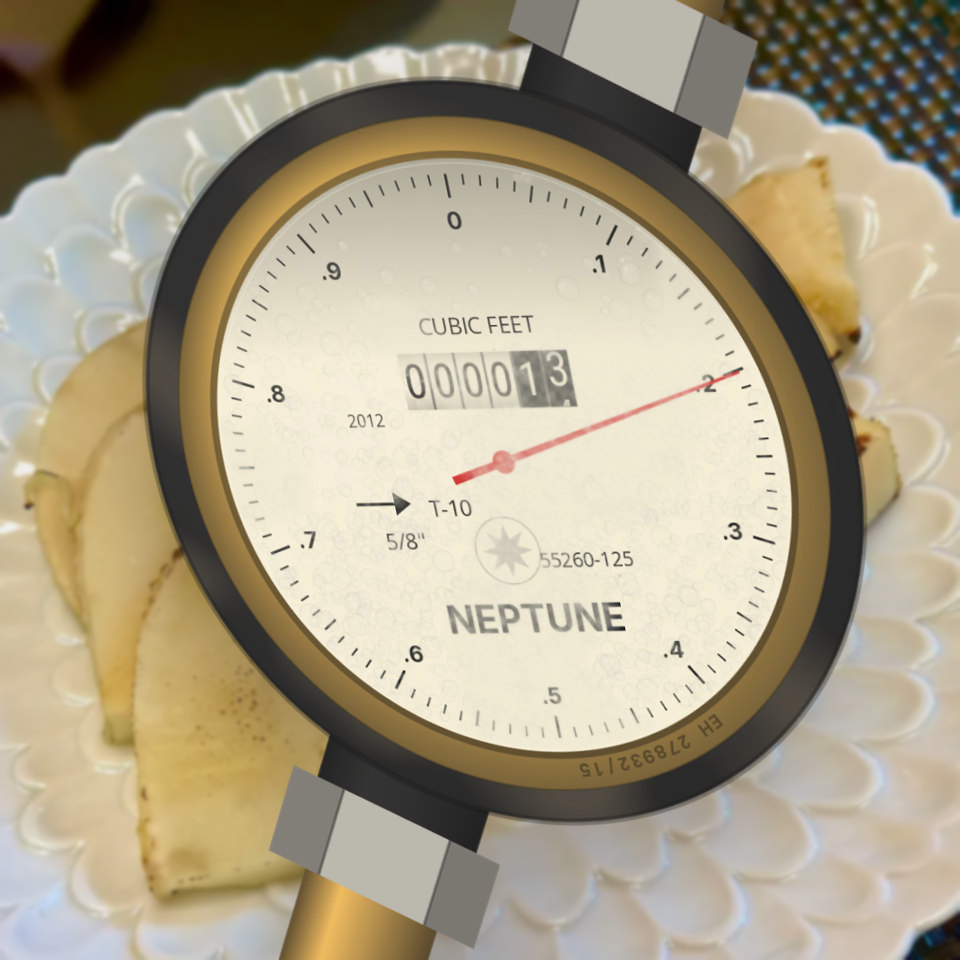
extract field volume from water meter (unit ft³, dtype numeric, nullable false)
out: 13.20 ft³
